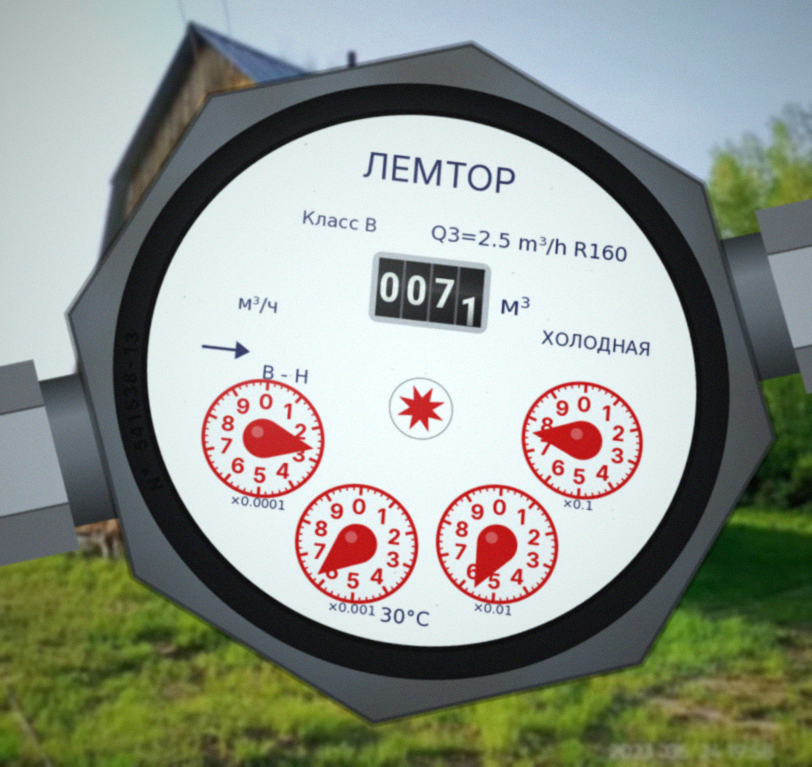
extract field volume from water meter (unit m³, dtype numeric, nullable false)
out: 70.7562 m³
